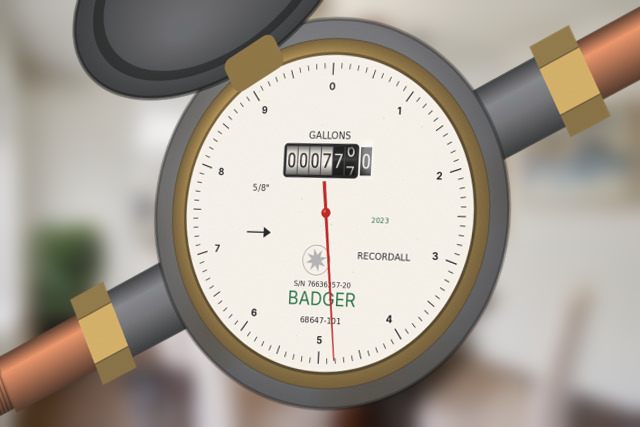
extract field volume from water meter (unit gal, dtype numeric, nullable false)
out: 7764.8 gal
